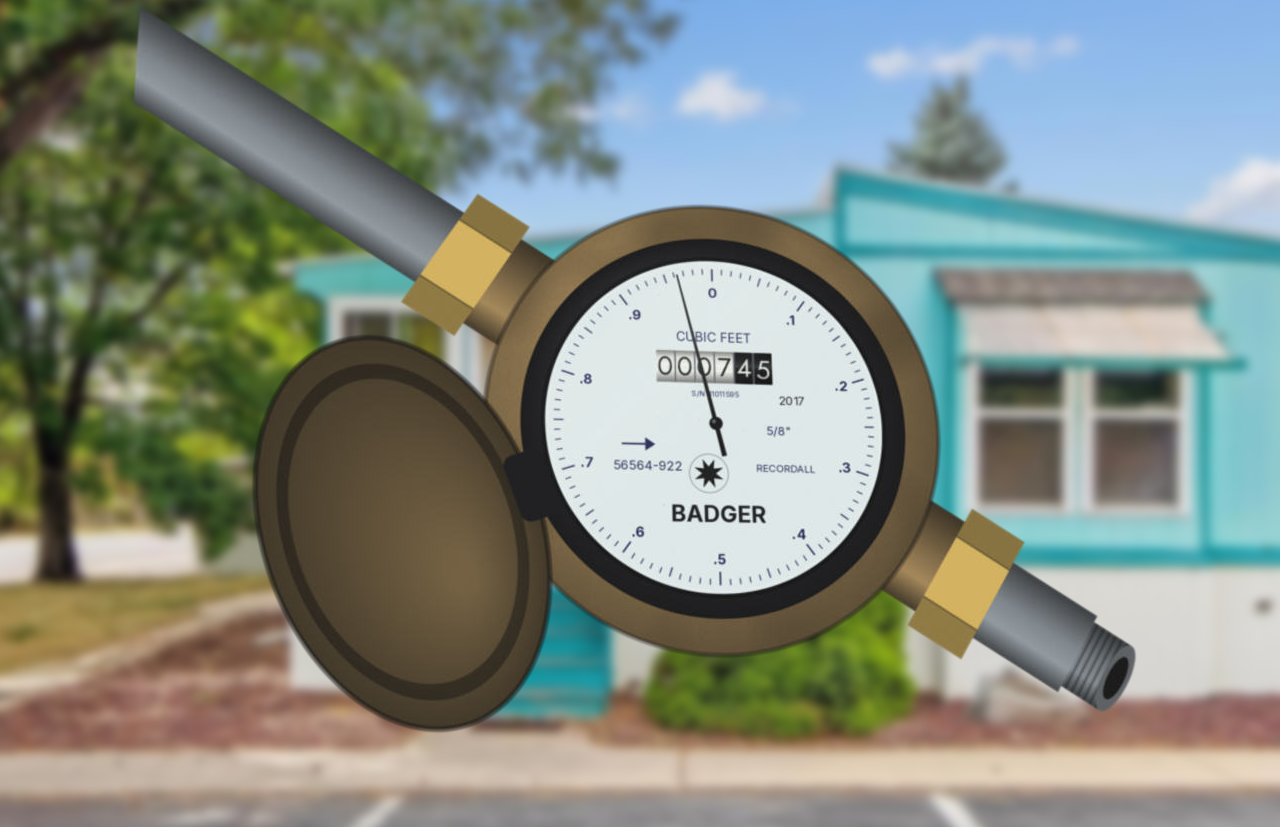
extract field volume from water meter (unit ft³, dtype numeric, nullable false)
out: 744.96 ft³
